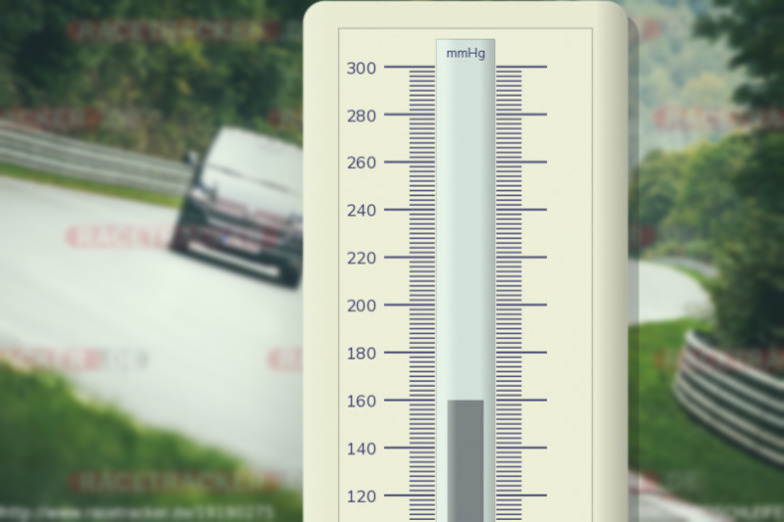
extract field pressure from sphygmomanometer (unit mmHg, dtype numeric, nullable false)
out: 160 mmHg
